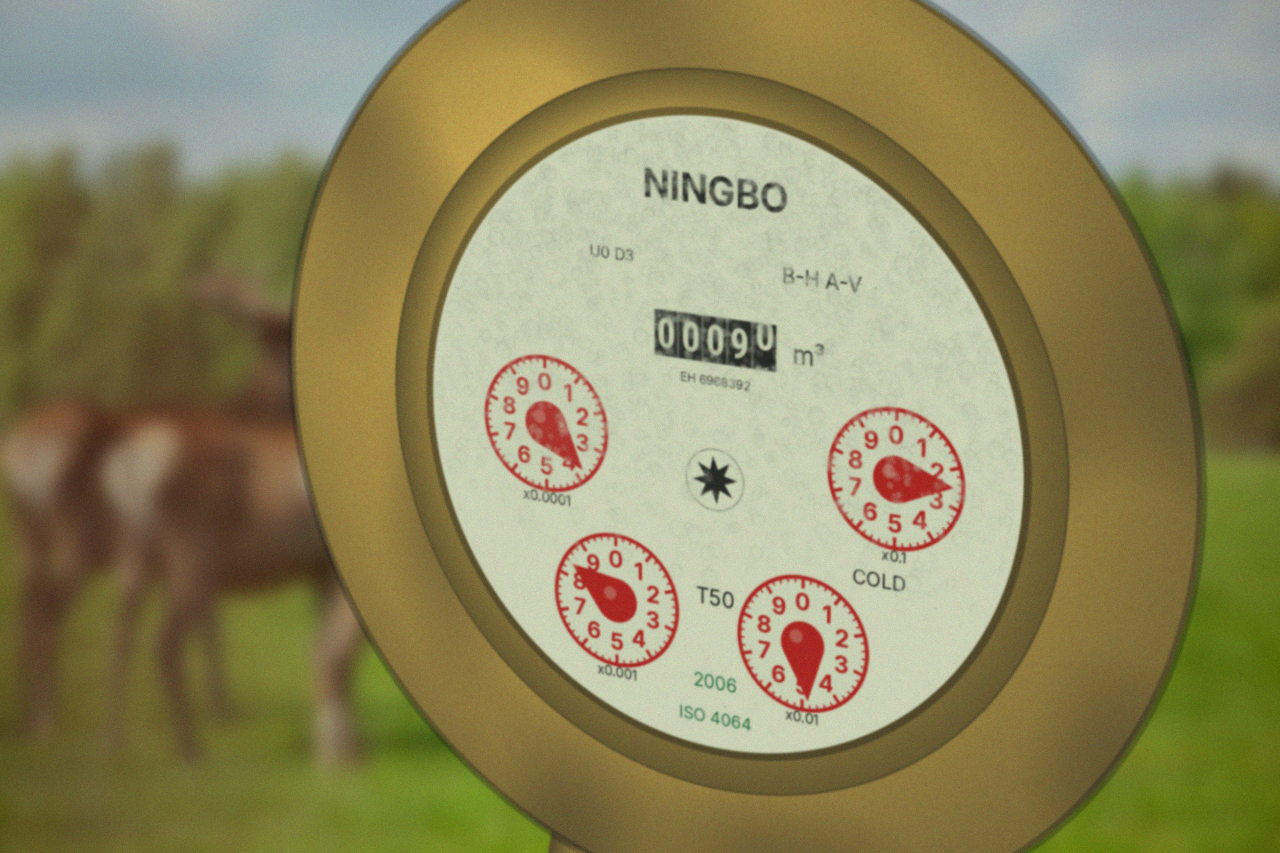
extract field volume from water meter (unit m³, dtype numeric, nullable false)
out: 90.2483 m³
